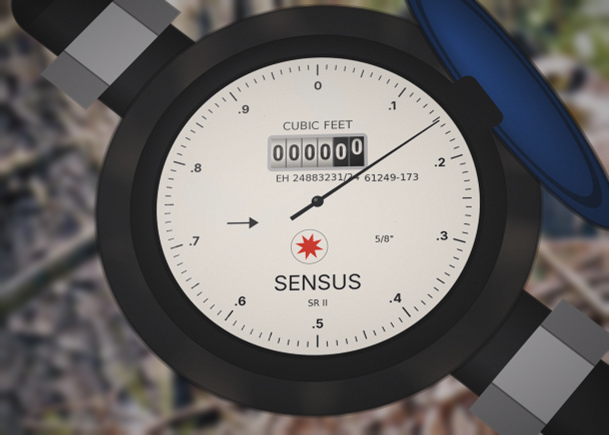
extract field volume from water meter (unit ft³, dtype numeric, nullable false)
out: 0.15 ft³
